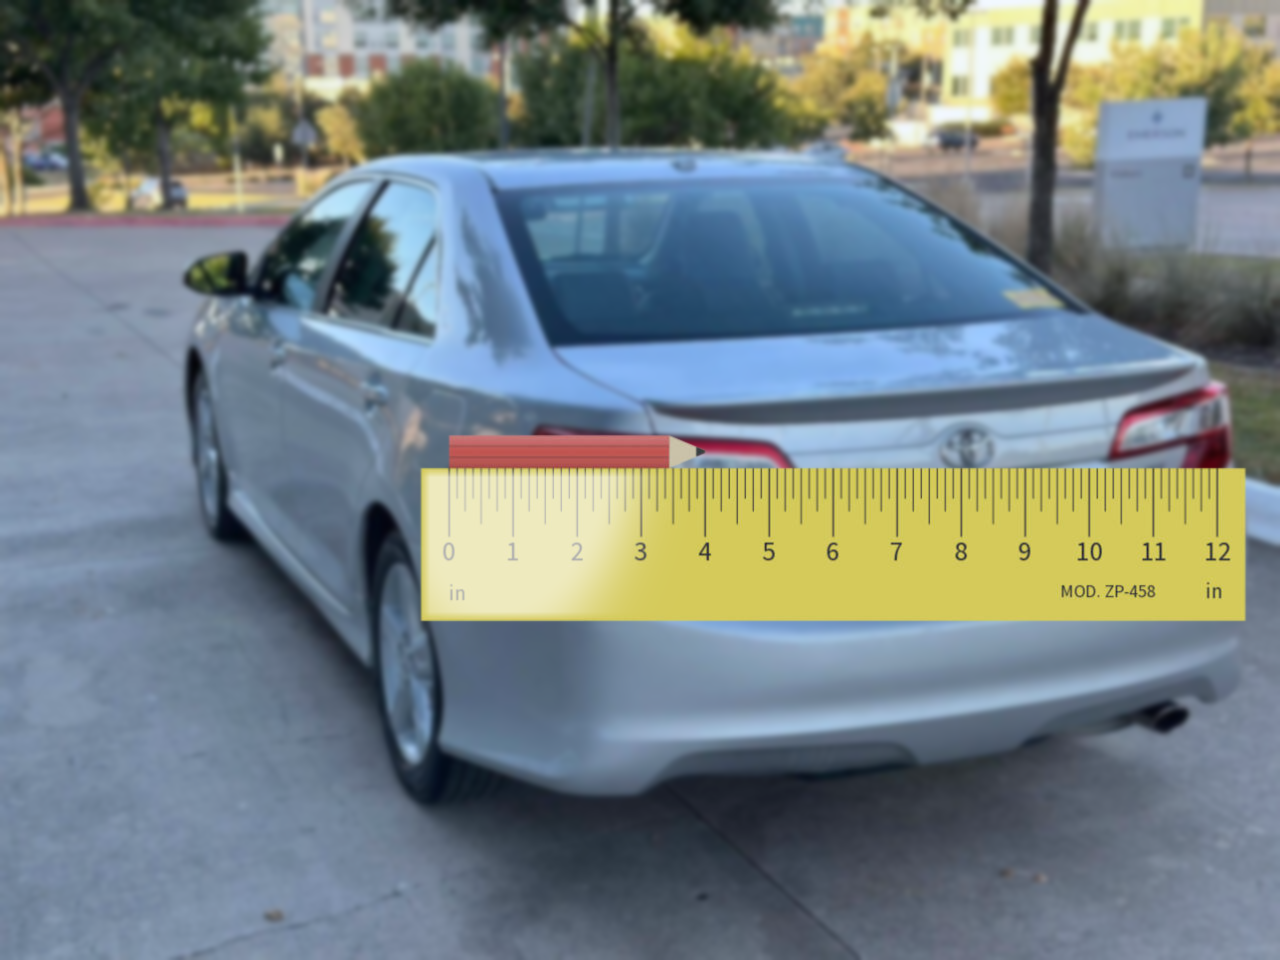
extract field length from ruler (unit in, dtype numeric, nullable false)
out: 4 in
